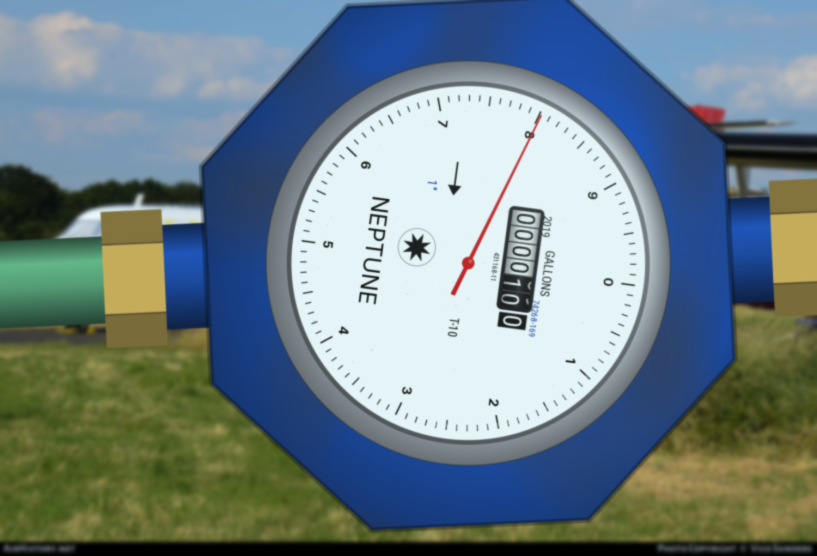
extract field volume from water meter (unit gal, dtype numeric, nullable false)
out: 98.0 gal
